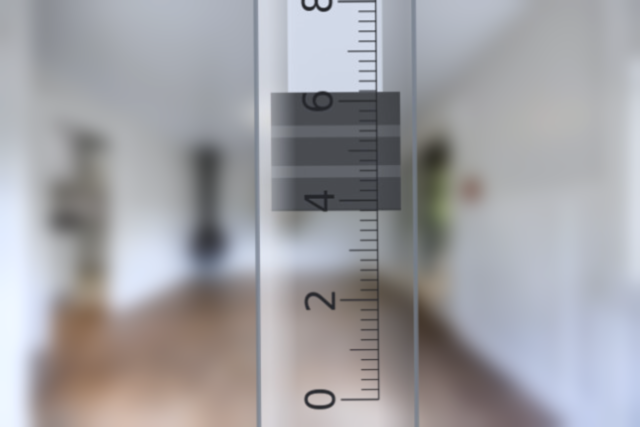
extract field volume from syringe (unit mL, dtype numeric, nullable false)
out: 3.8 mL
